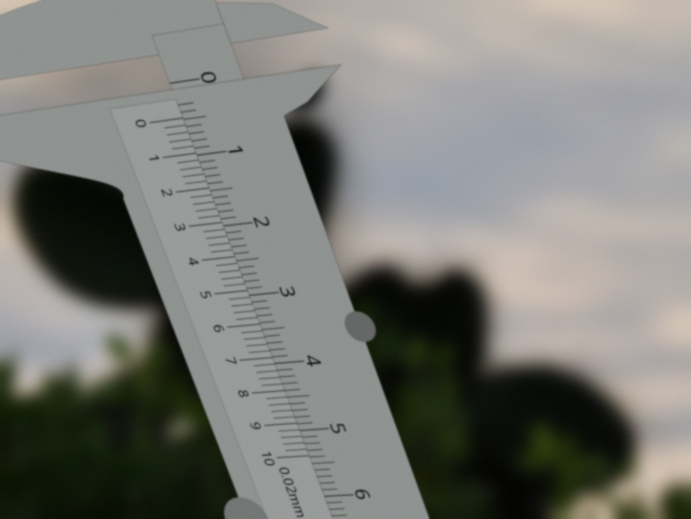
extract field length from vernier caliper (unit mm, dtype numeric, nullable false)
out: 4.8 mm
